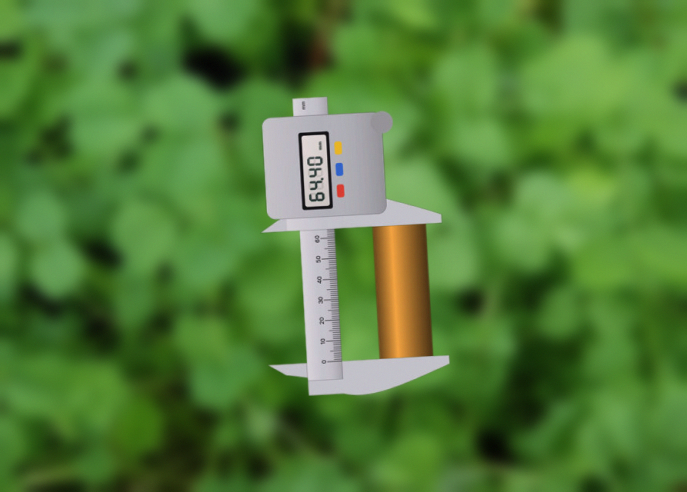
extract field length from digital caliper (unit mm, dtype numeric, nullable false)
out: 64.40 mm
